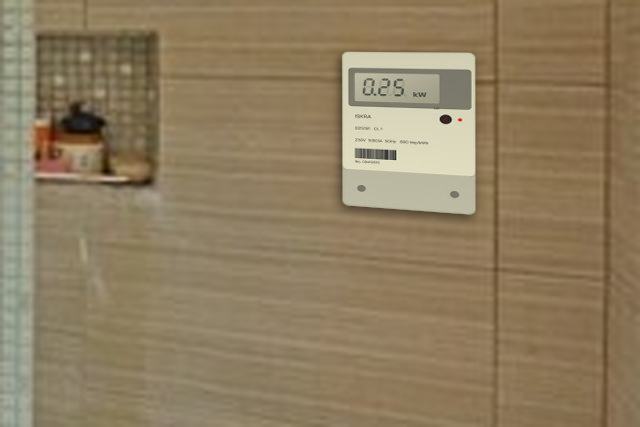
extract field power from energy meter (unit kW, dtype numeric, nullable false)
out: 0.25 kW
